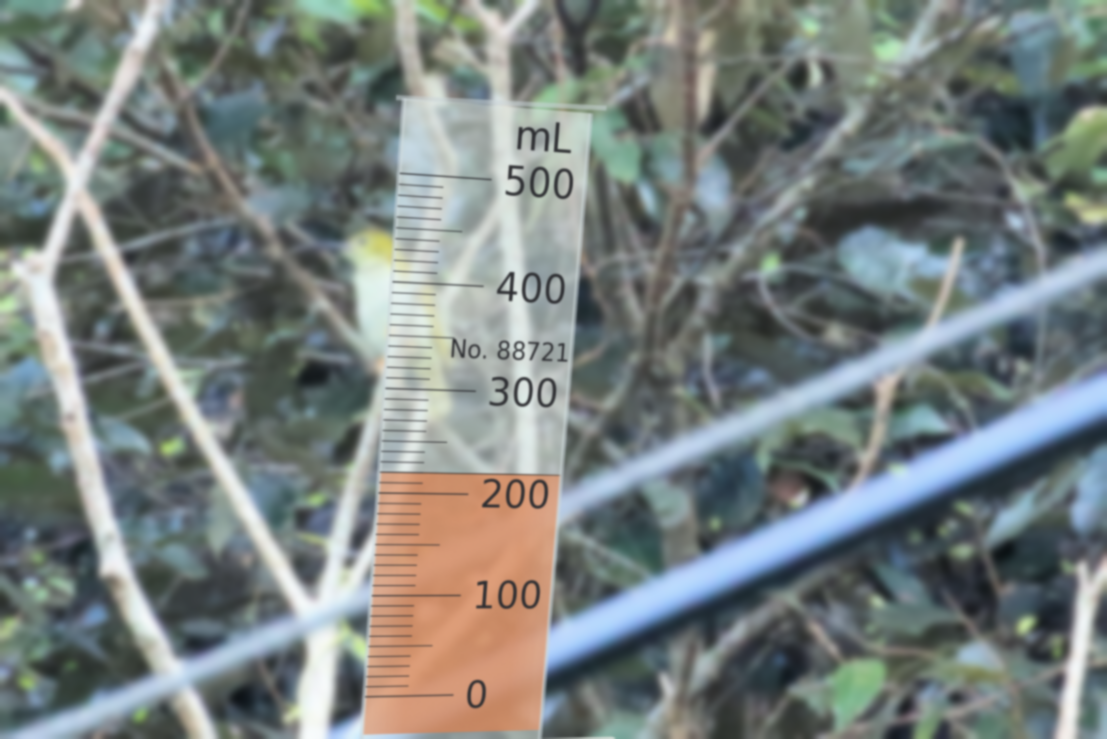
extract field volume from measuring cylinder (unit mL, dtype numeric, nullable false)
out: 220 mL
